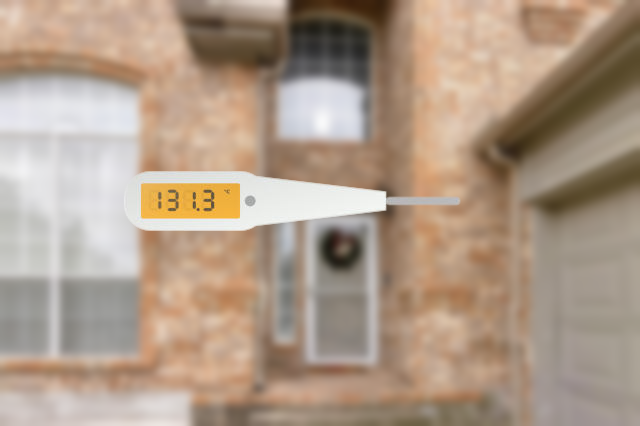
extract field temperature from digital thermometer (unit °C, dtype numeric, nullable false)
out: 131.3 °C
